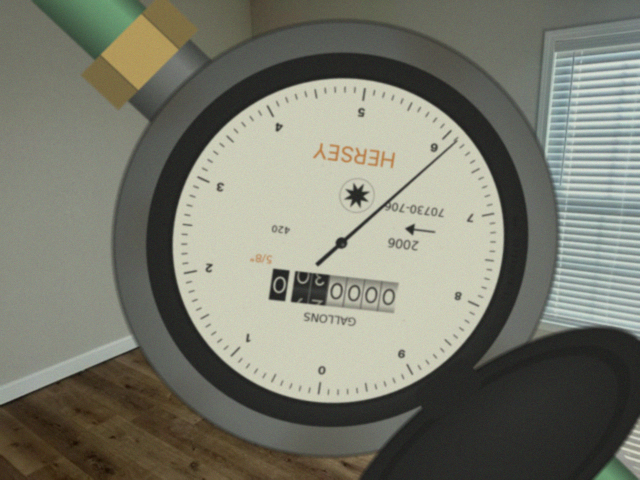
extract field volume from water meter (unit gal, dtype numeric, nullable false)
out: 296.1 gal
